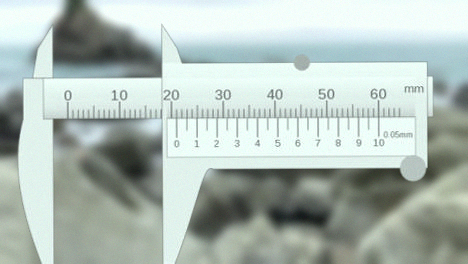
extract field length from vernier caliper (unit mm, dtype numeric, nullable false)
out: 21.0 mm
